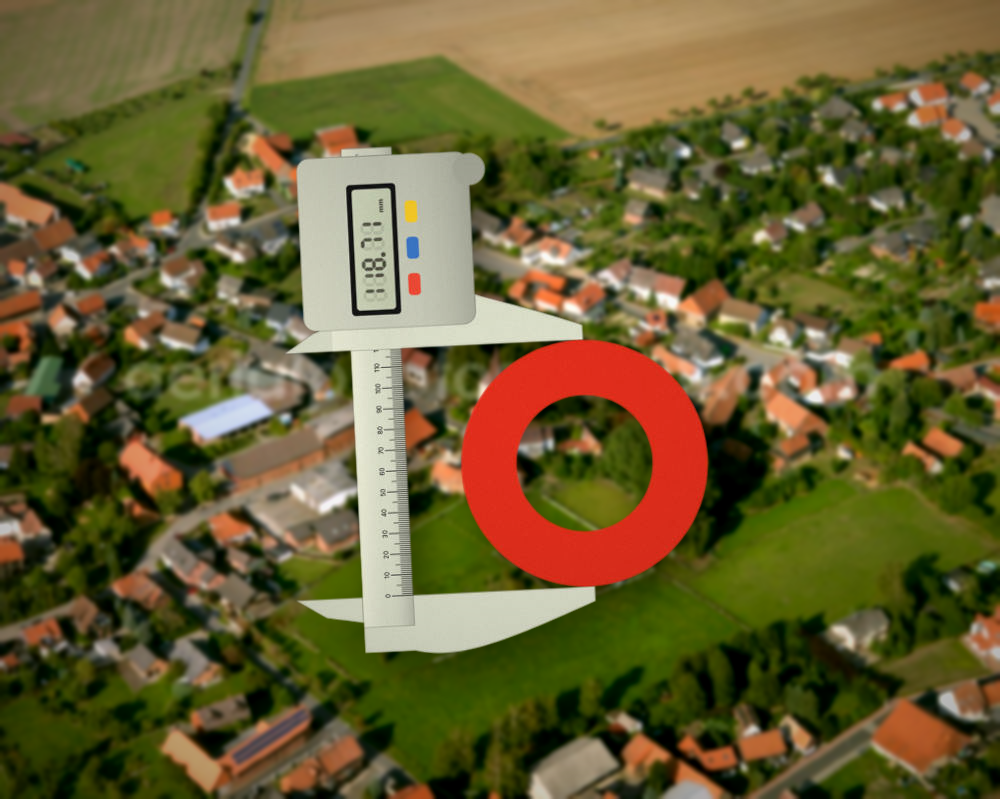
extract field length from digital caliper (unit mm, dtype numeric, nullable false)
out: 118.71 mm
